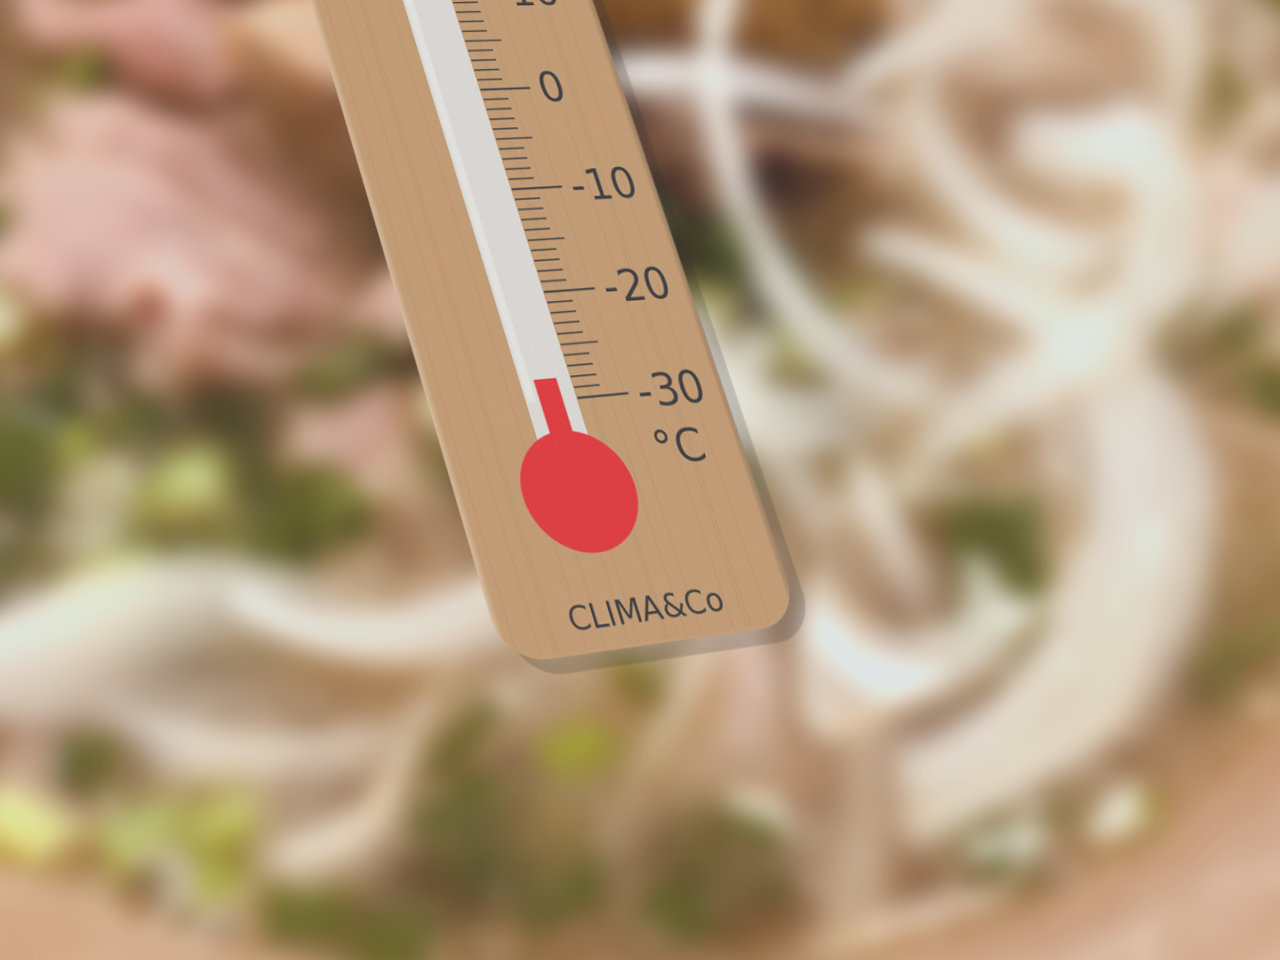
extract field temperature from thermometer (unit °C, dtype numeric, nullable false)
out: -28 °C
